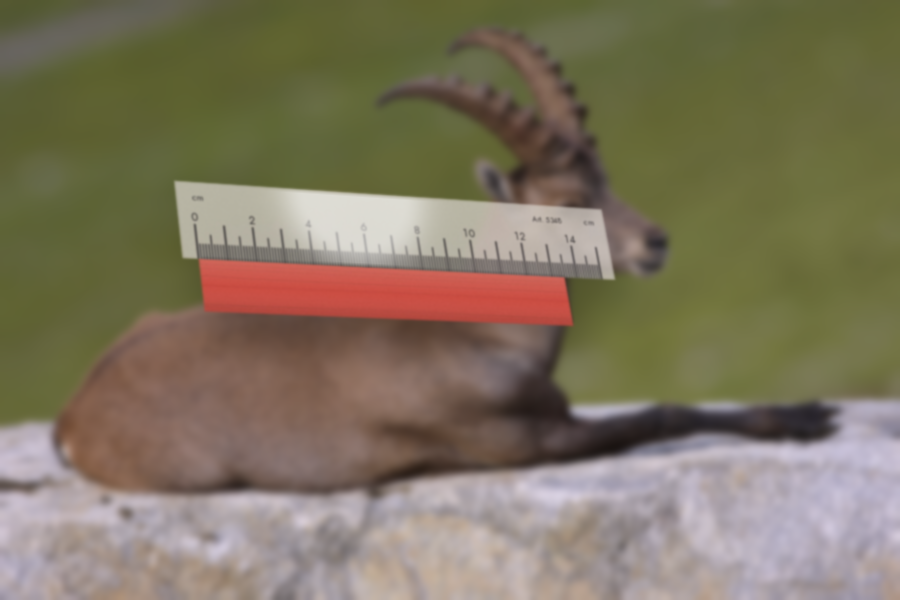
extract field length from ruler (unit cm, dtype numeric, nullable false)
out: 13.5 cm
